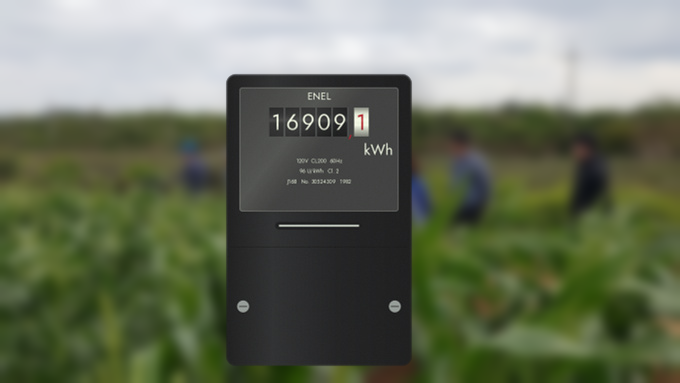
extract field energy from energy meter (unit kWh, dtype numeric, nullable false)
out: 16909.1 kWh
